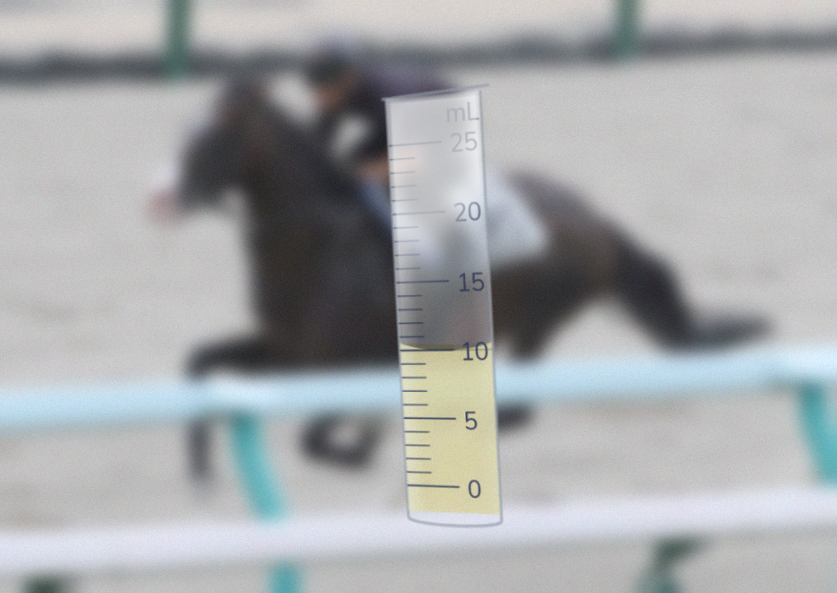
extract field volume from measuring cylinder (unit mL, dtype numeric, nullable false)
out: 10 mL
